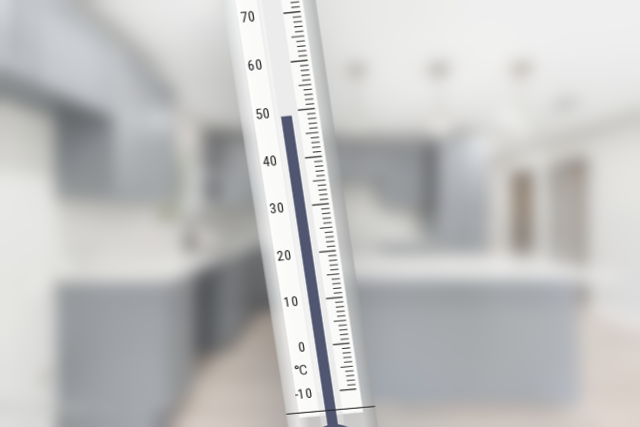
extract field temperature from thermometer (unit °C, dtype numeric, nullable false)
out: 49 °C
